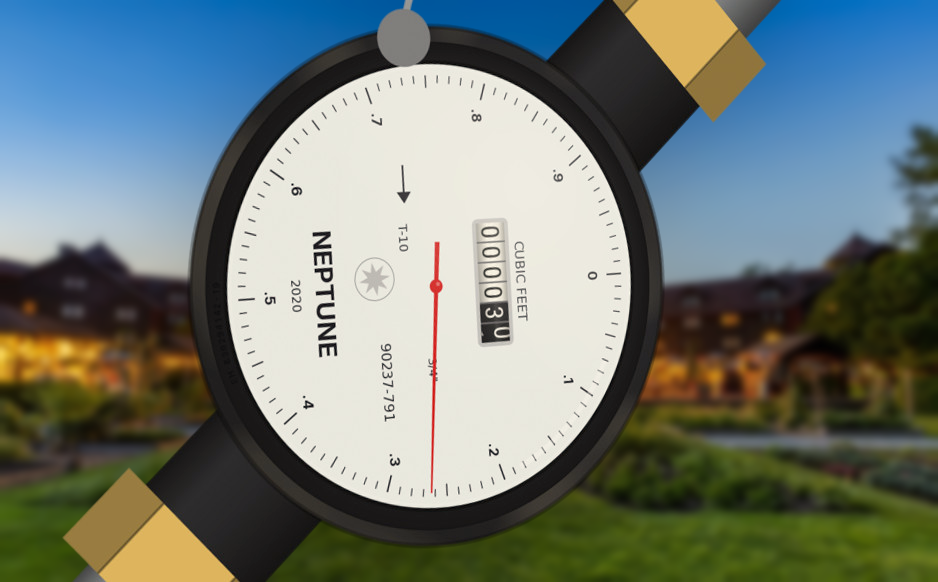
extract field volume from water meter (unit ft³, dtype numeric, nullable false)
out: 30.26 ft³
